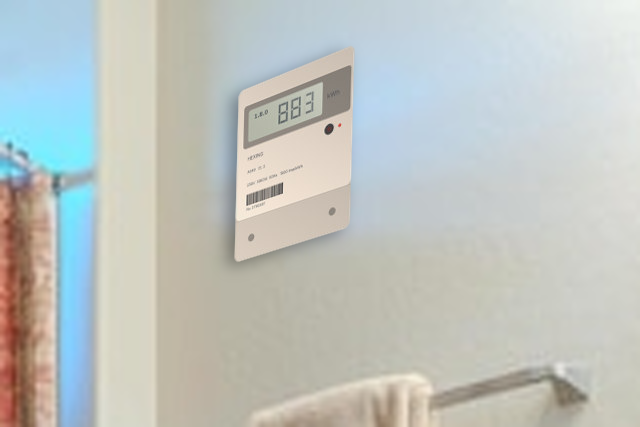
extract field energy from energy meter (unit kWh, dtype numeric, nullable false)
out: 883 kWh
